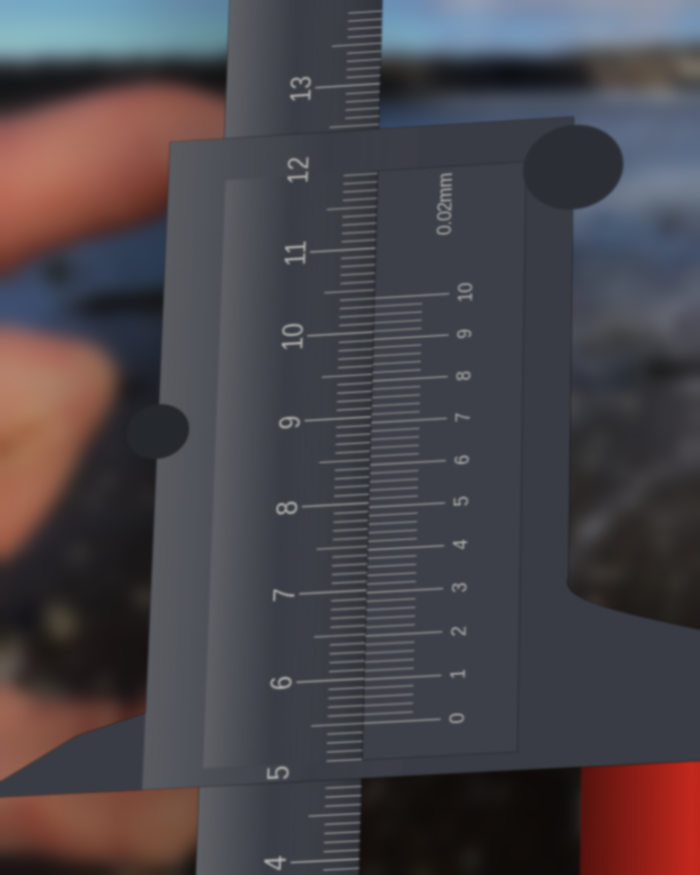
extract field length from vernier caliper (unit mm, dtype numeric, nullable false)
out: 55.0 mm
